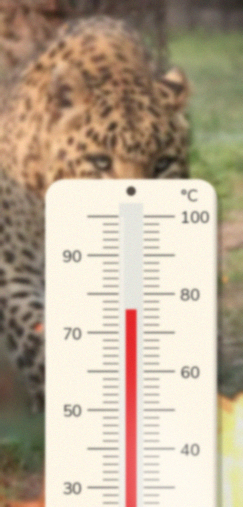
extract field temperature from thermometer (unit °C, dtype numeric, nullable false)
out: 76 °C
